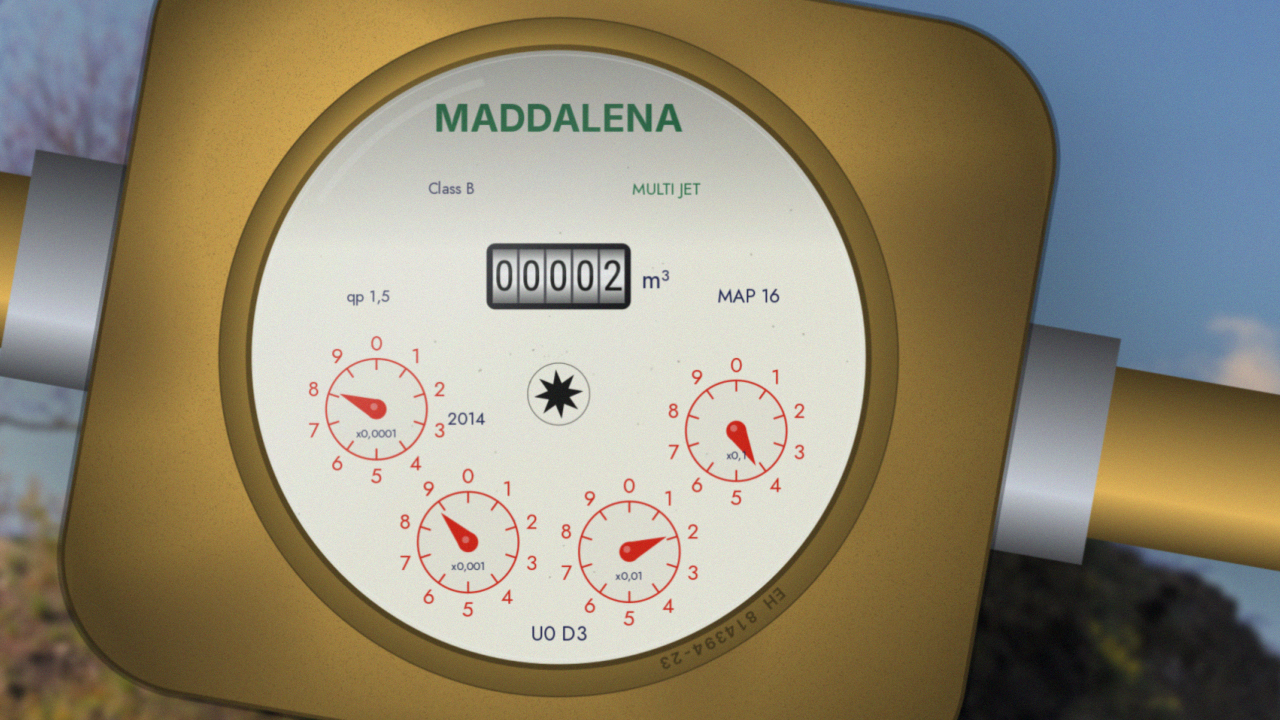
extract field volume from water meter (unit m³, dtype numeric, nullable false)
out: 2.4188 m³
